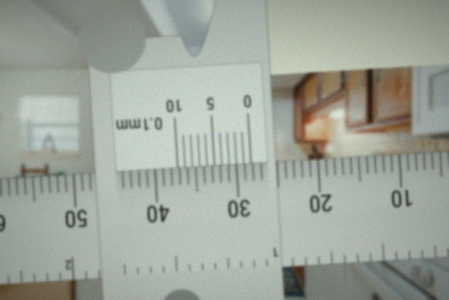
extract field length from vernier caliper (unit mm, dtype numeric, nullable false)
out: 28.2 mm
